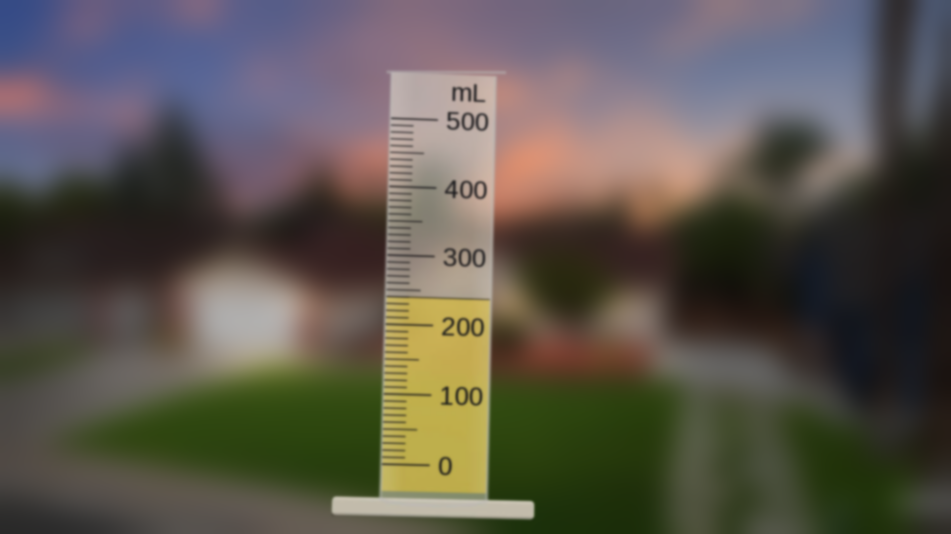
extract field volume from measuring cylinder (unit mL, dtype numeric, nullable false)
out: 240 mL
